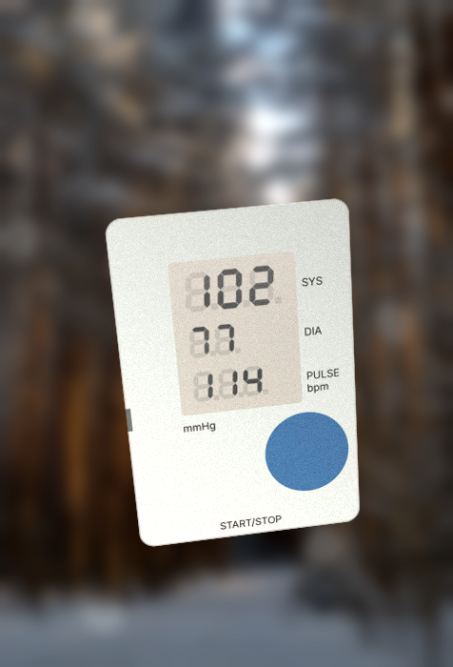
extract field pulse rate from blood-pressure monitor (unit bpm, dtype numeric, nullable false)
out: 114 bpm
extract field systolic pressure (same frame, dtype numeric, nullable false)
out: 102 mmHg
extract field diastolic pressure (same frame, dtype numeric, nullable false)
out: 77 mmHg
